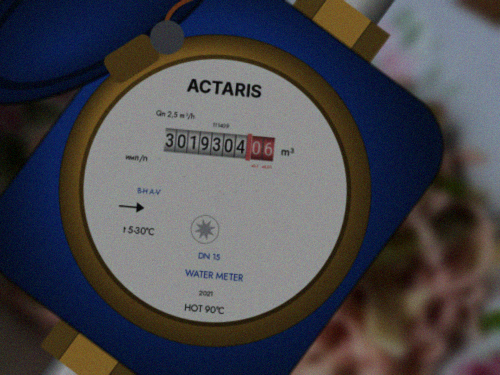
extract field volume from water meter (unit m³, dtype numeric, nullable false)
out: 3019304.06 m³
